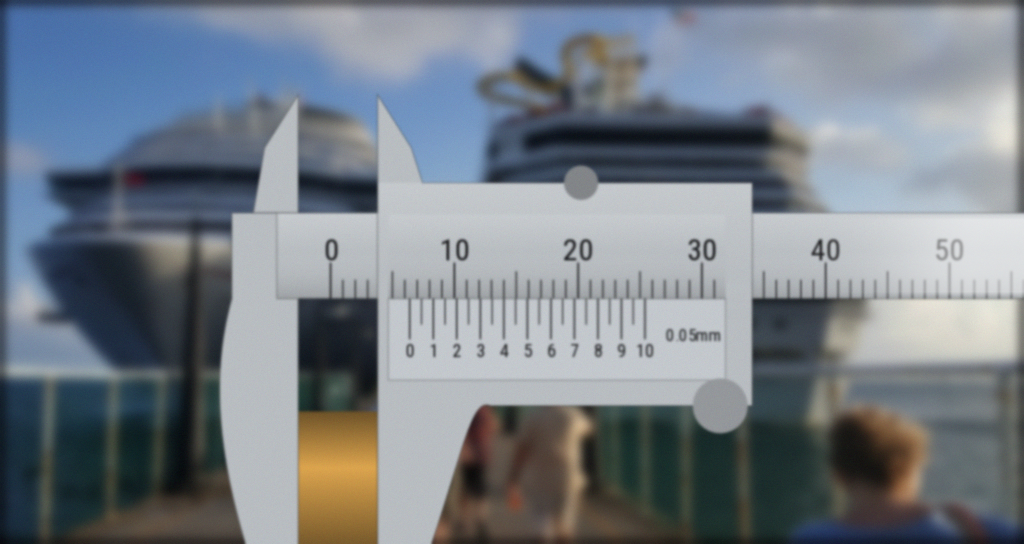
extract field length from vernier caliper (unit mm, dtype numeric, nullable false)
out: 6.4 mm
